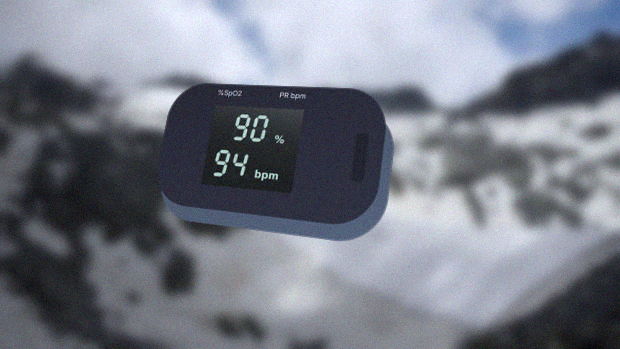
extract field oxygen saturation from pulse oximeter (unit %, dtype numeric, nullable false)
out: 90 %
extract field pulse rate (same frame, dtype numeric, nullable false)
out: 94 bpm
